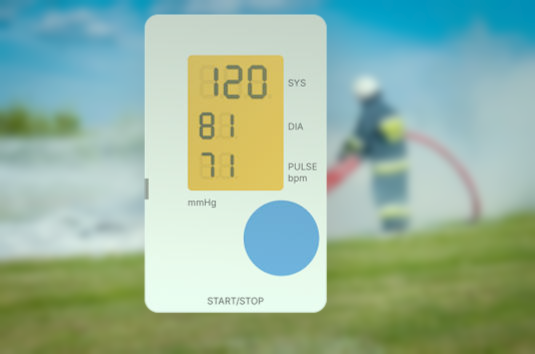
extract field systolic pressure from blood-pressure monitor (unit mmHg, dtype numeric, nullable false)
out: 120 mmHg
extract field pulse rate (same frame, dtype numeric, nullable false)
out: 71 bpm
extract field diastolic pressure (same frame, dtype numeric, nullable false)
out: 81 mmHg
